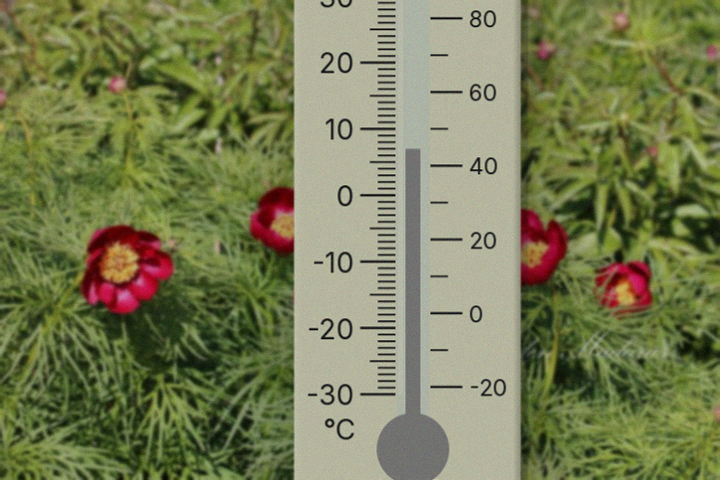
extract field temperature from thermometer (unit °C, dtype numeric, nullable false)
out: 7 °C
